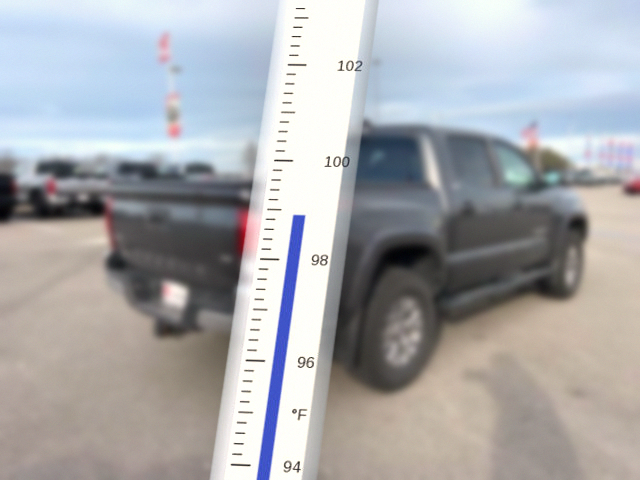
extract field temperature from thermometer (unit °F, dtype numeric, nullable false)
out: 98.9 °F
